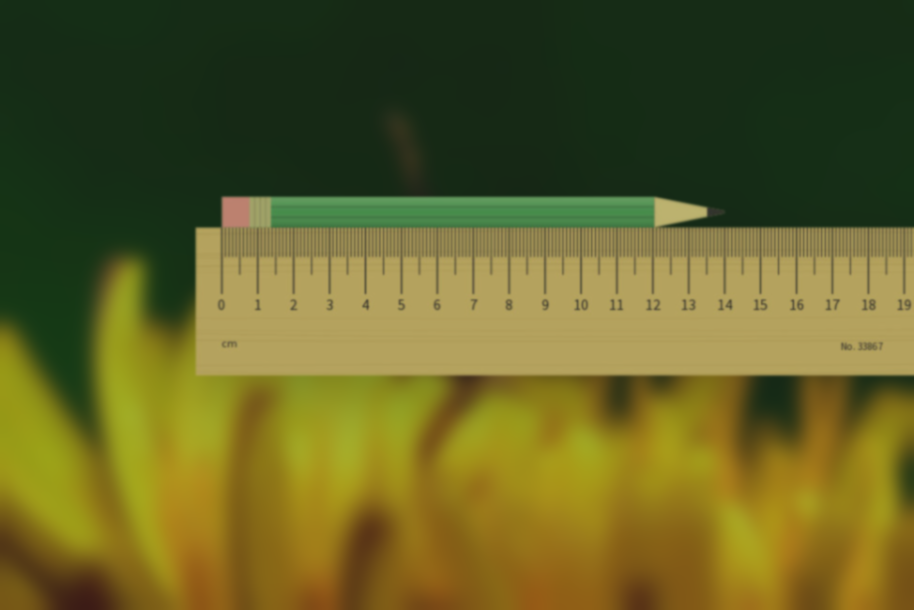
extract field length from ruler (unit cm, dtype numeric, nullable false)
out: 14 cm
